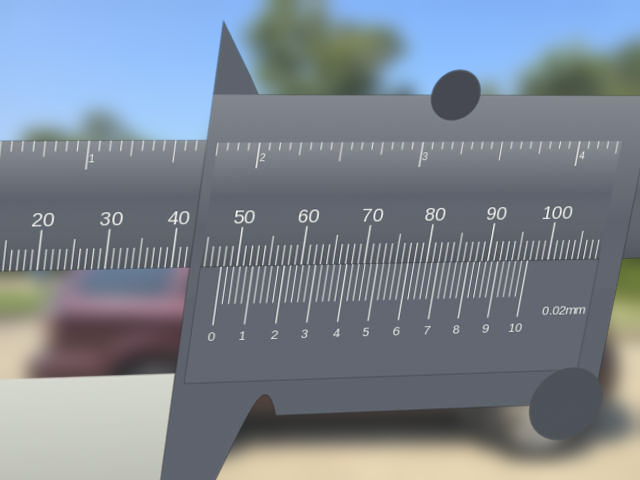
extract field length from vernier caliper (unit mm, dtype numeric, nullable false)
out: 47.6 mm
